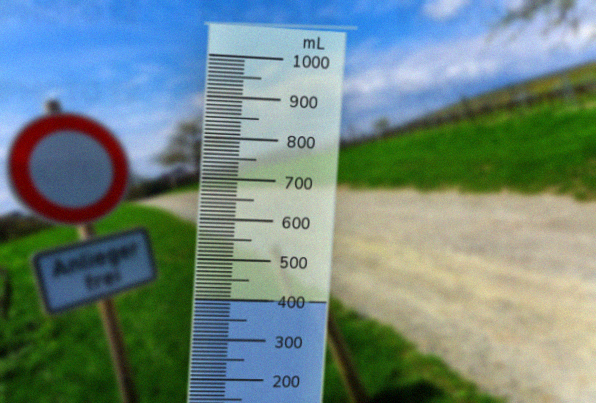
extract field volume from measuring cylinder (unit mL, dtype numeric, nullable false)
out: 400 mL
